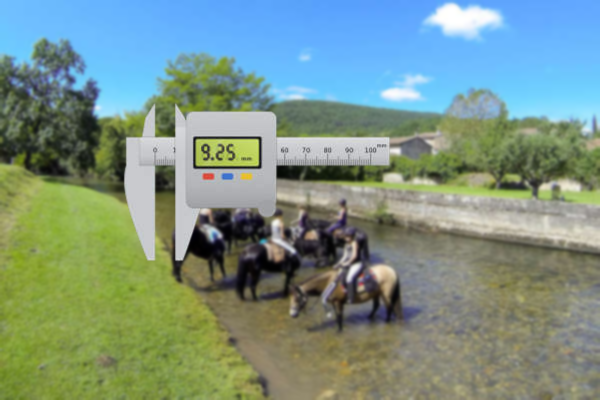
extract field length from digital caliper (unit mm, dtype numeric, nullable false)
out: 9.25 mm
